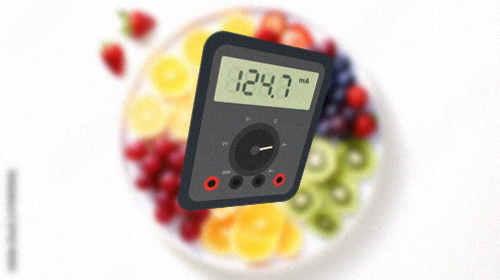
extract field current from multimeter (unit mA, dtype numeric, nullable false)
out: 124.7 mA
